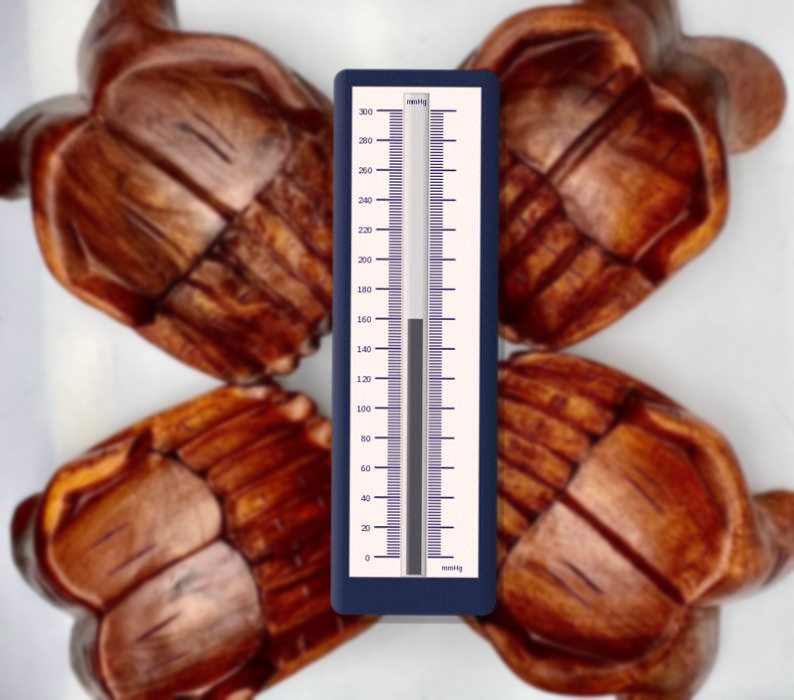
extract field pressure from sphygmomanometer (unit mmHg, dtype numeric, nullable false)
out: 160 mmHg
